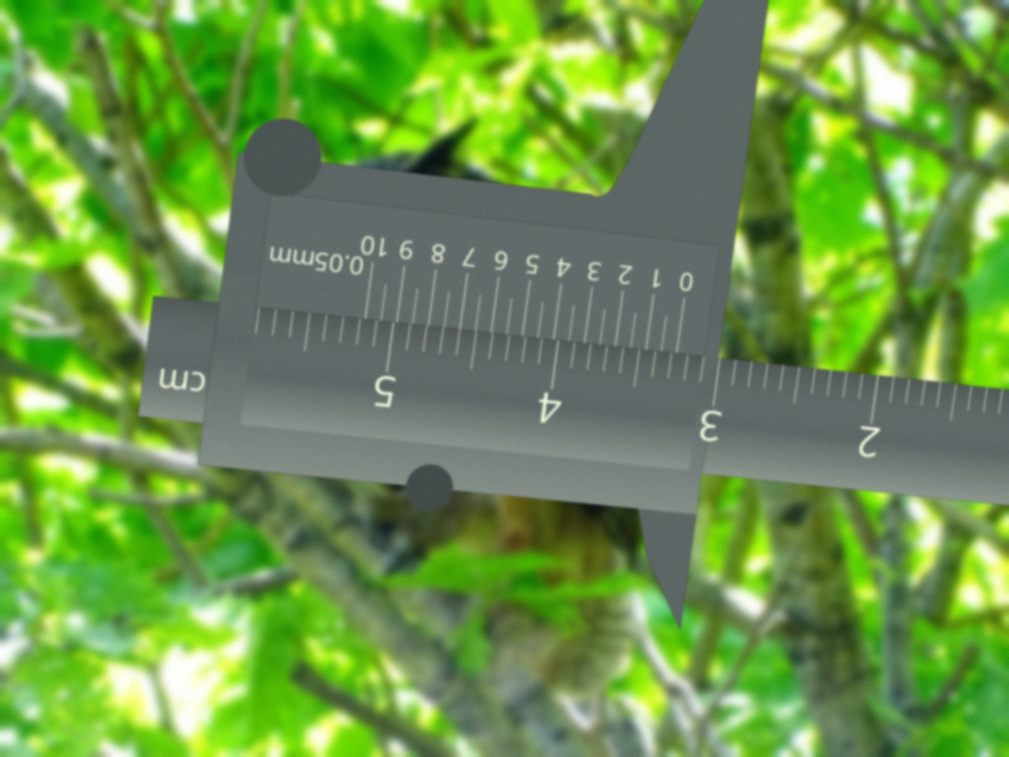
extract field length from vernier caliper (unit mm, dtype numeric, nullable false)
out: 32.7 mm
